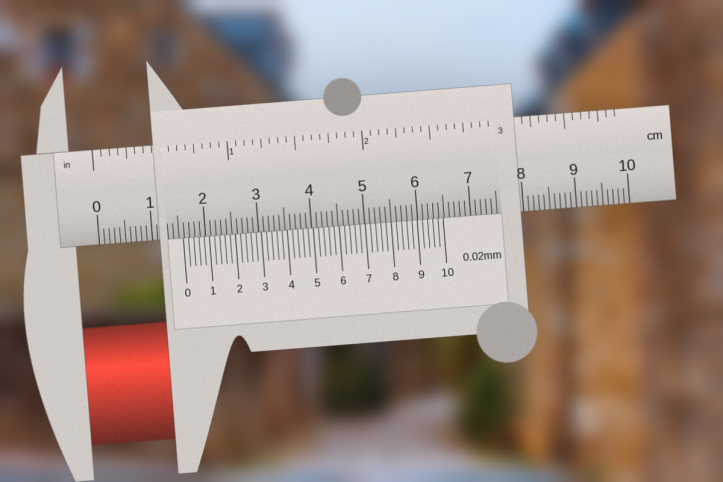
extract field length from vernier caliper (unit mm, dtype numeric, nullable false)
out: 15.8 mm
